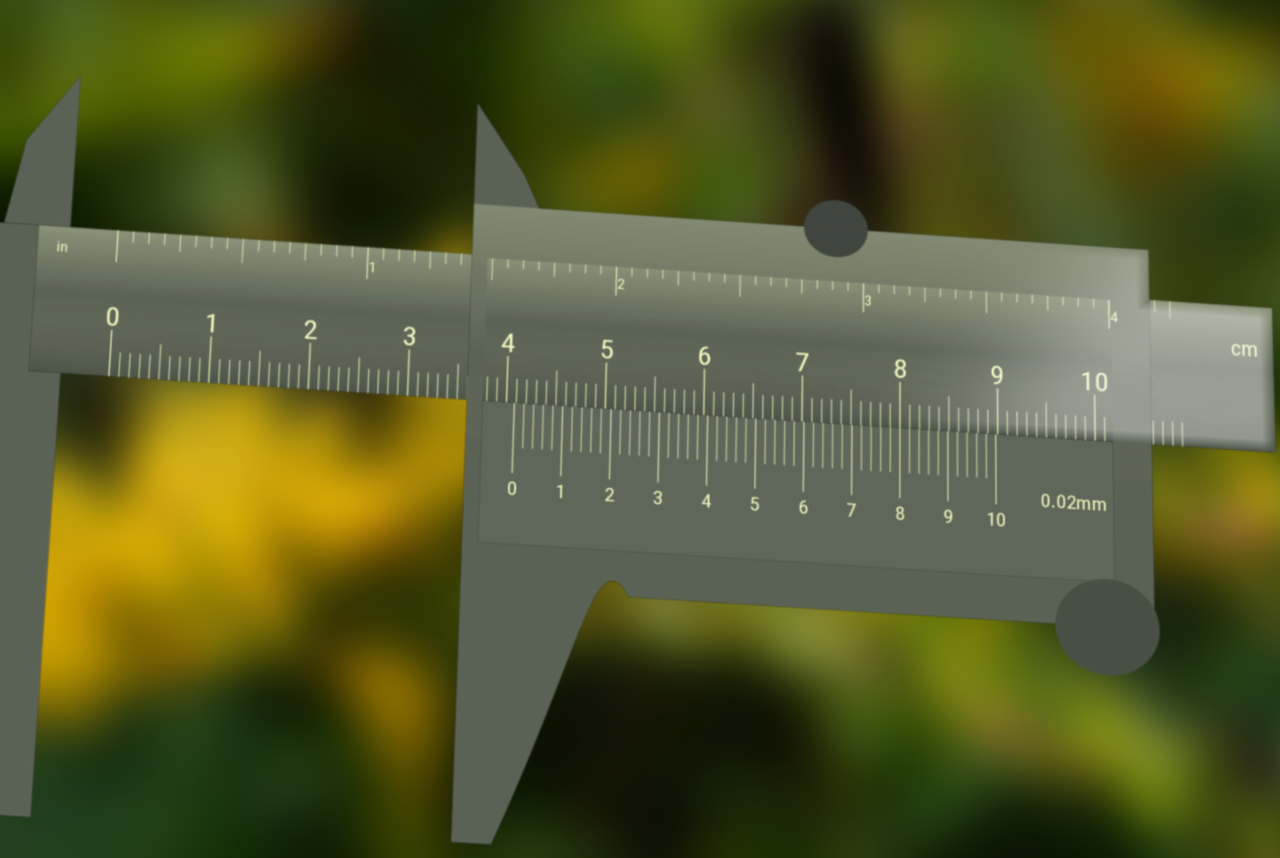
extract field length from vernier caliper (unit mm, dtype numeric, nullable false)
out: 40.8 mm
